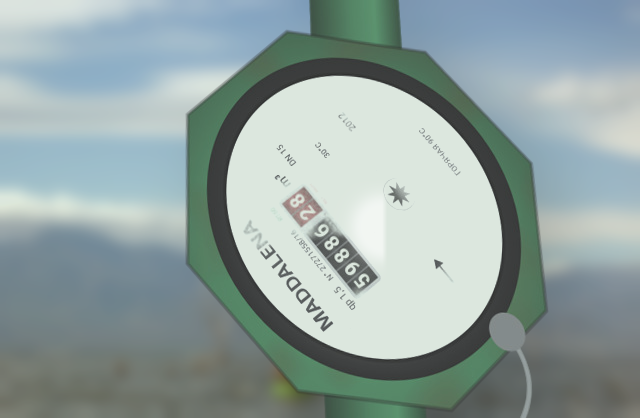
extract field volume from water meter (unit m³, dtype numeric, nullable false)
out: 59886.28 m³
